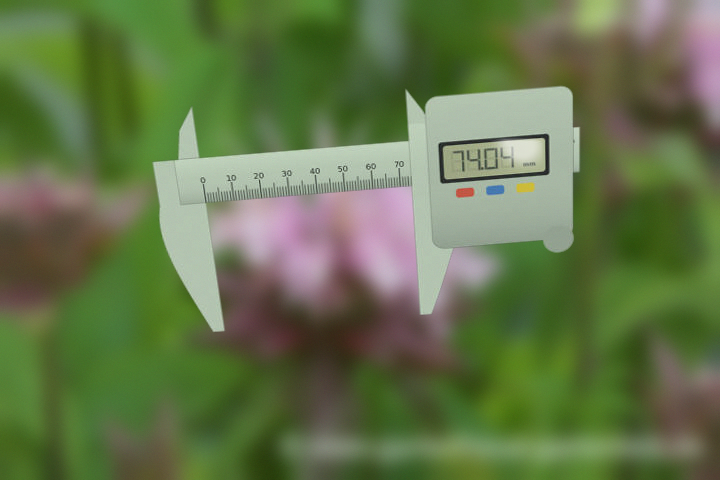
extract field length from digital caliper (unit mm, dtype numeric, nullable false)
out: 74.04 mm
